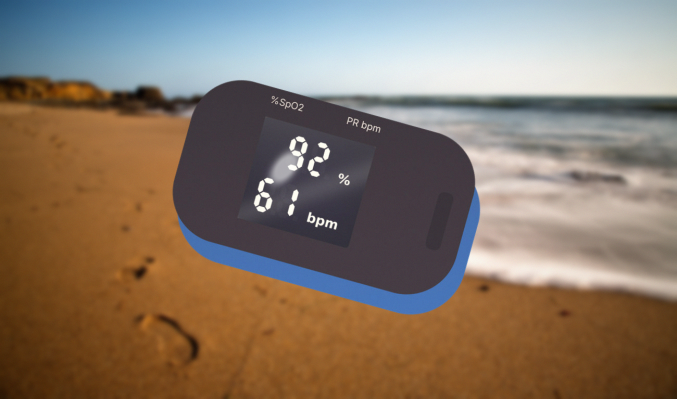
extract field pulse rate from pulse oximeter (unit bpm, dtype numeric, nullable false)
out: 61 bpm
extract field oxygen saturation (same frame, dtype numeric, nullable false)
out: 92 %
